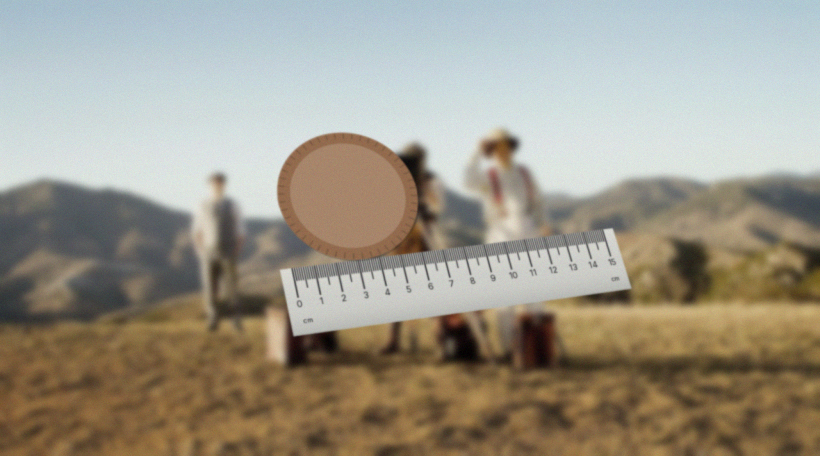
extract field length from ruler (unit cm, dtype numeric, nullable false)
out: 6.5 cm
